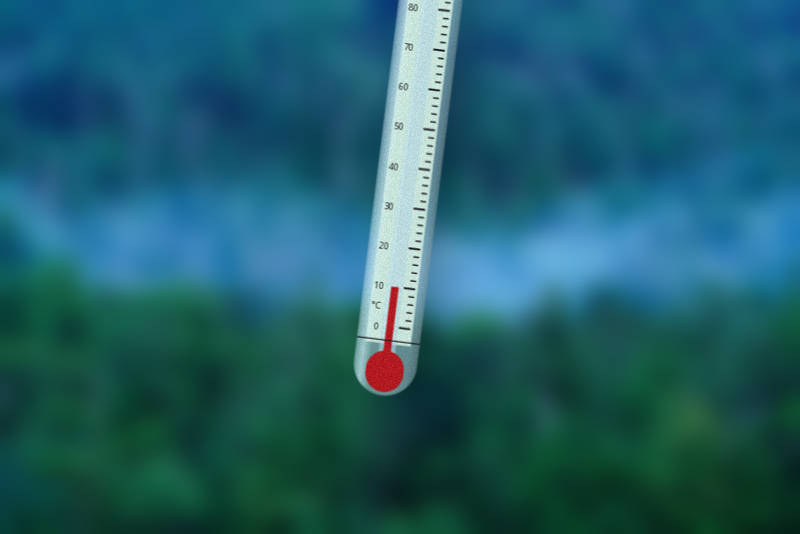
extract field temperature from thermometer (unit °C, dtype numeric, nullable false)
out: 10 °C
